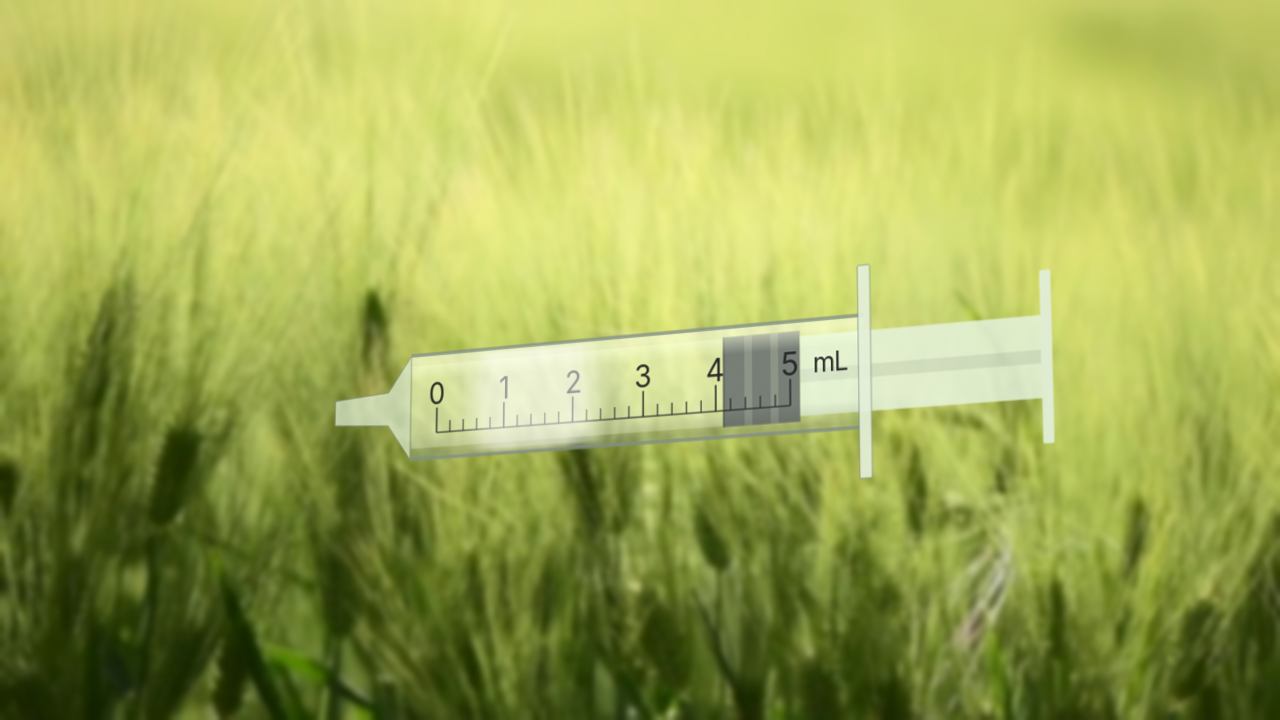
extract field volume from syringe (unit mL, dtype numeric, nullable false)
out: 4.1 mL
